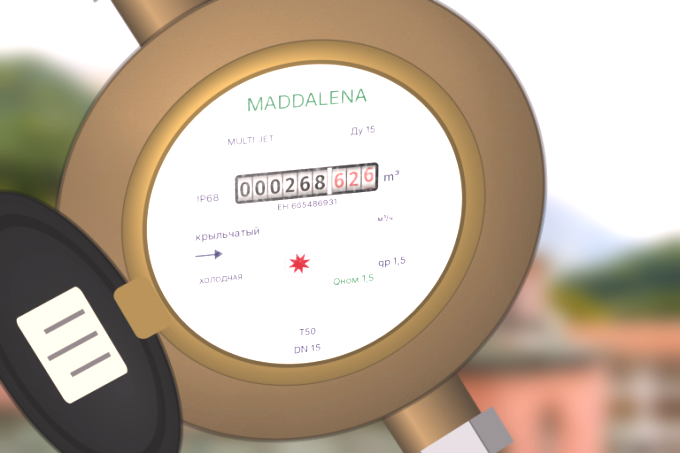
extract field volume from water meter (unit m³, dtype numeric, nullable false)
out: 268.626 m³
